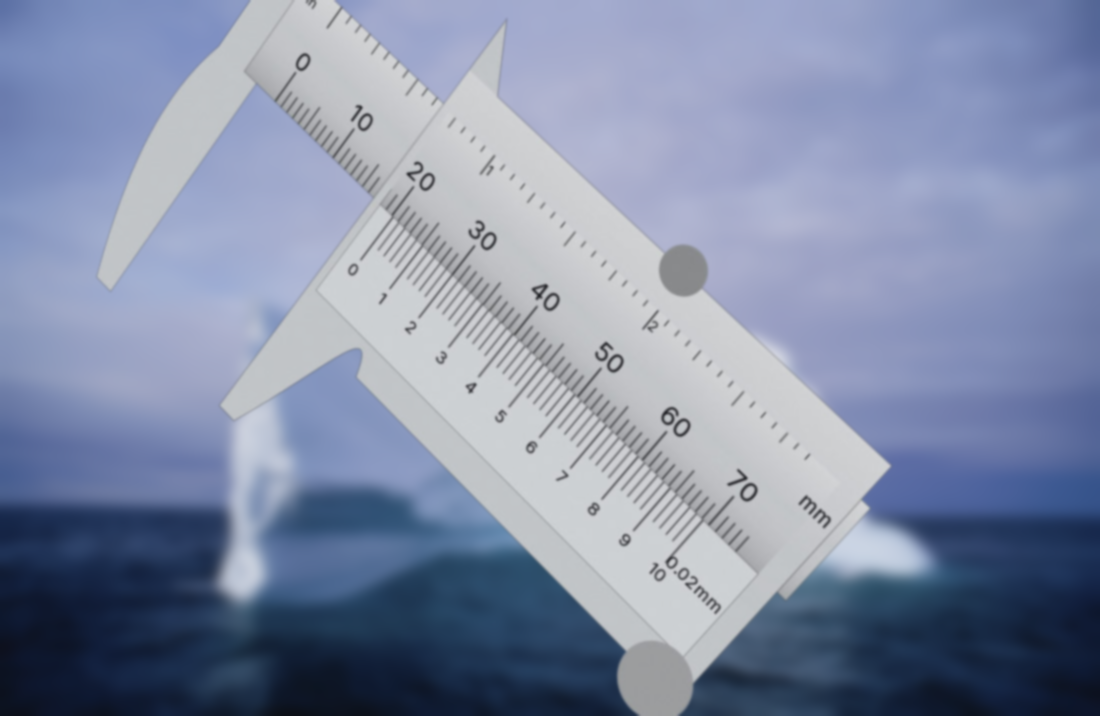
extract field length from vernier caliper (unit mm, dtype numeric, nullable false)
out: 20.2 mm
